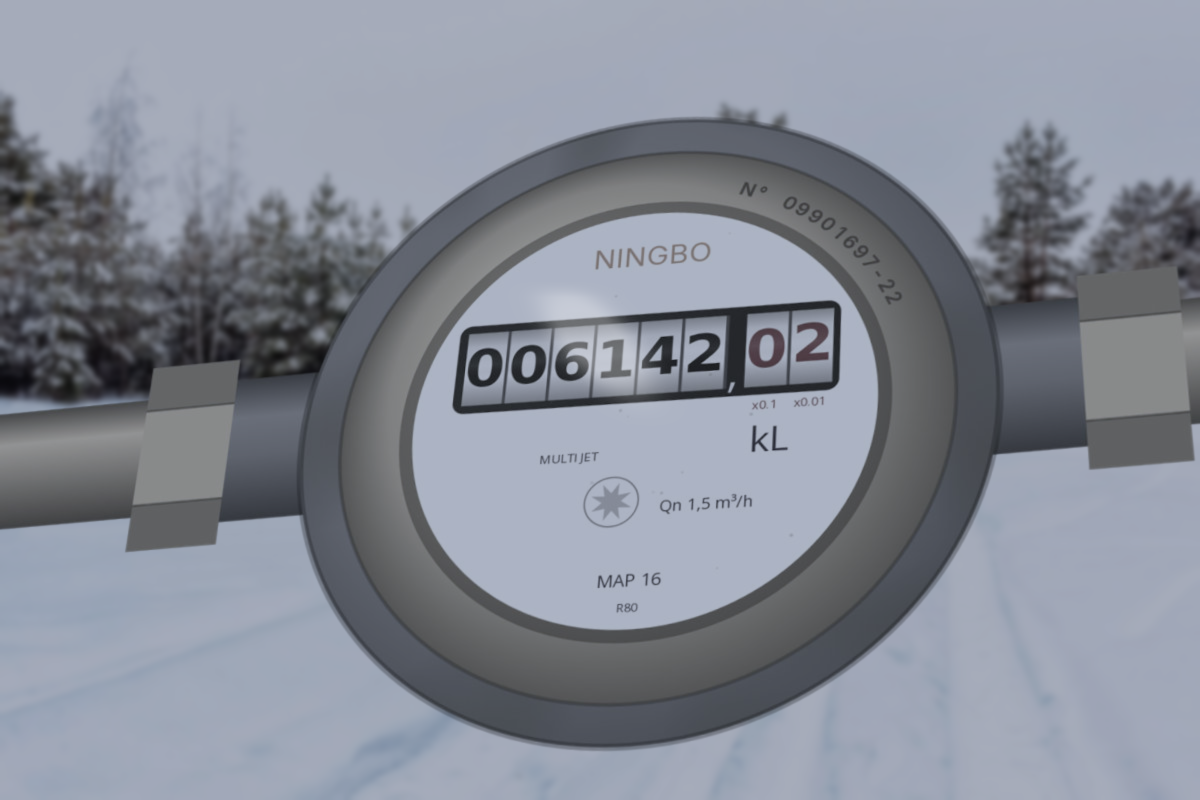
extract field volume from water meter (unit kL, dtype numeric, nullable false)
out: 6142.02 kL
